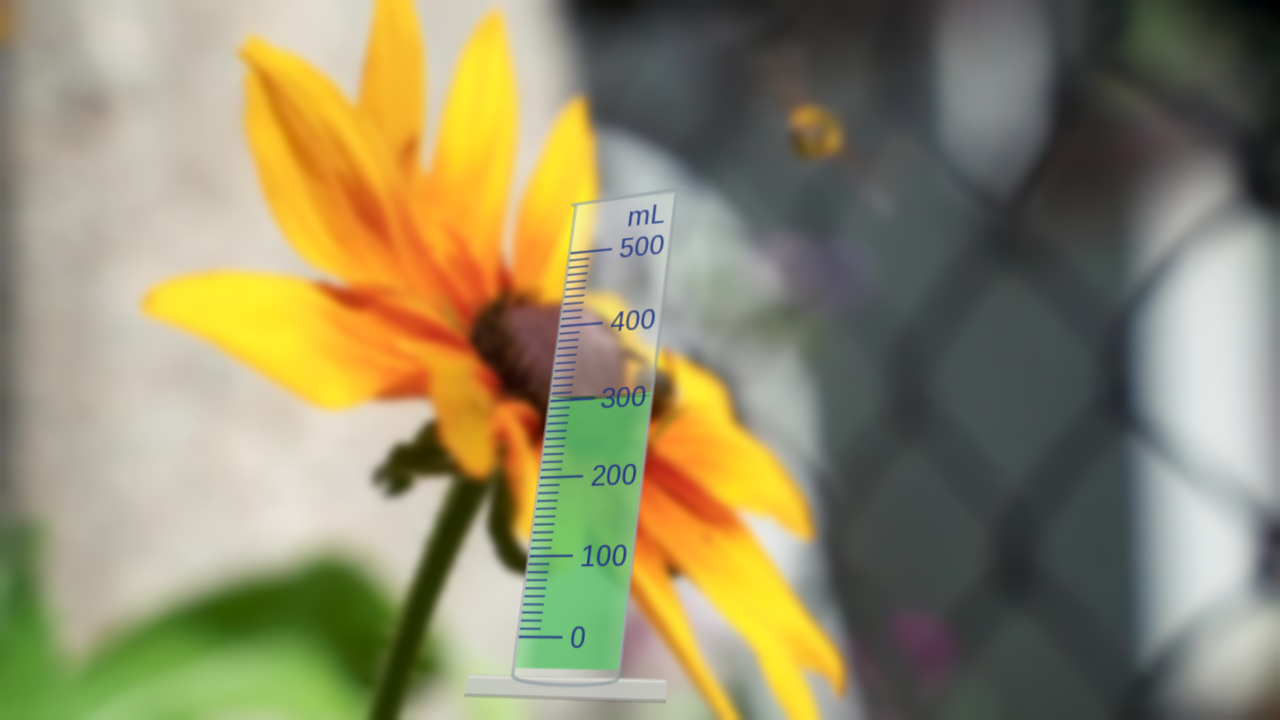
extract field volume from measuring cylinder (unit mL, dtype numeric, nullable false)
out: 300 mL
